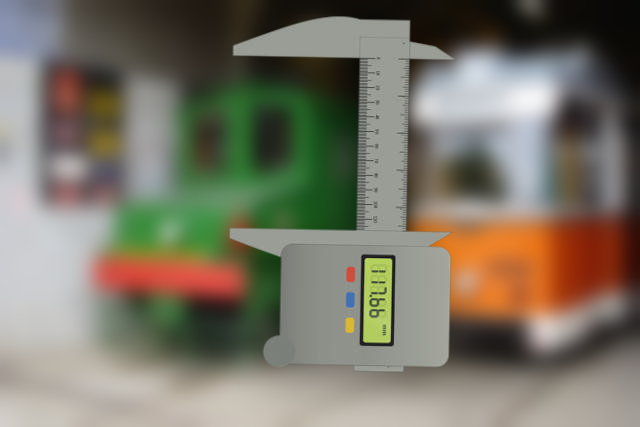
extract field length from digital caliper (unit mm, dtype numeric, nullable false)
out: 117.66 mm
